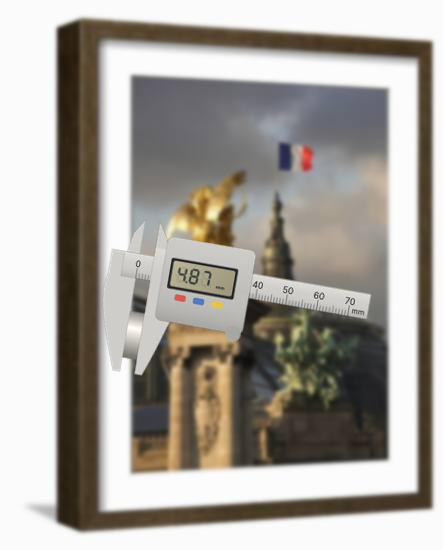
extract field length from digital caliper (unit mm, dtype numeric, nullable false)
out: 4.87 mm
